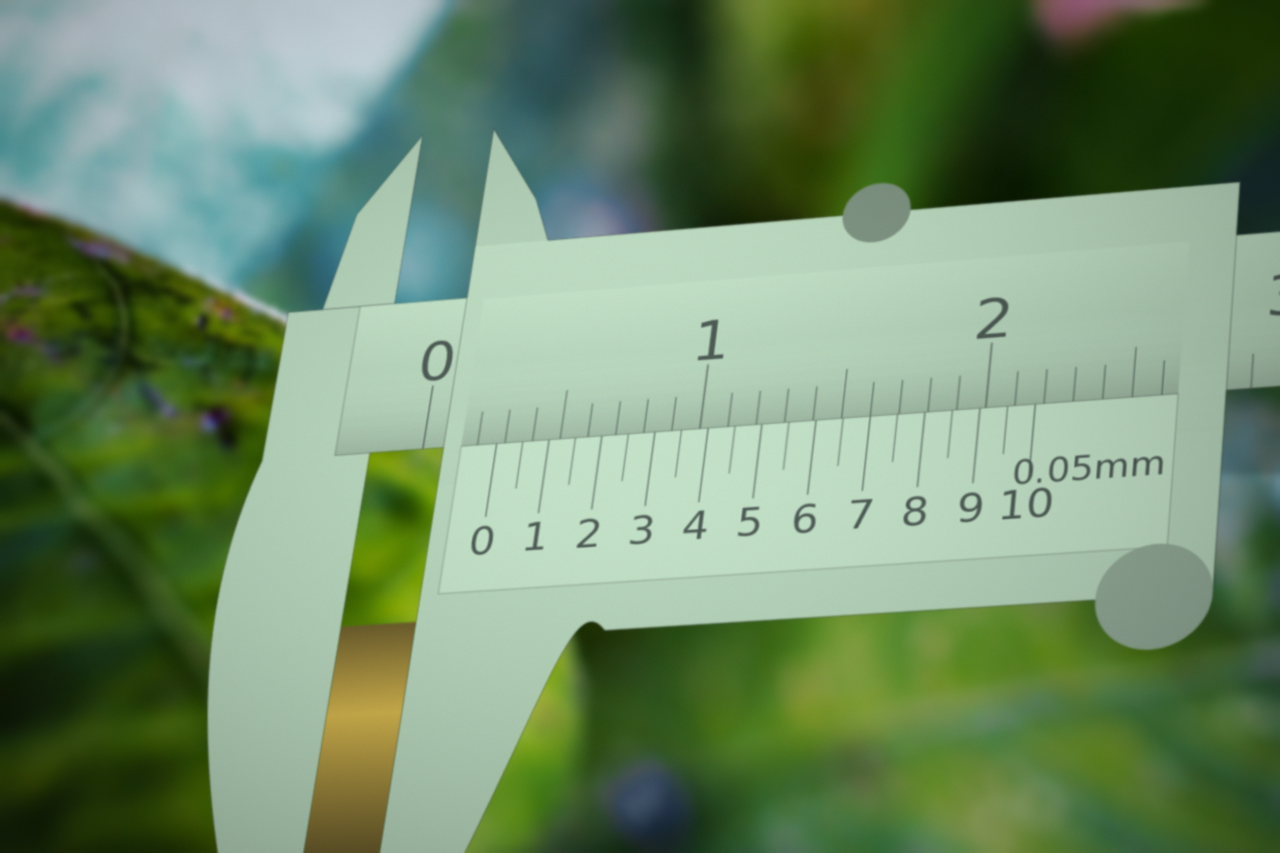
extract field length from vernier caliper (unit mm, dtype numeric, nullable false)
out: 2.7 mm
